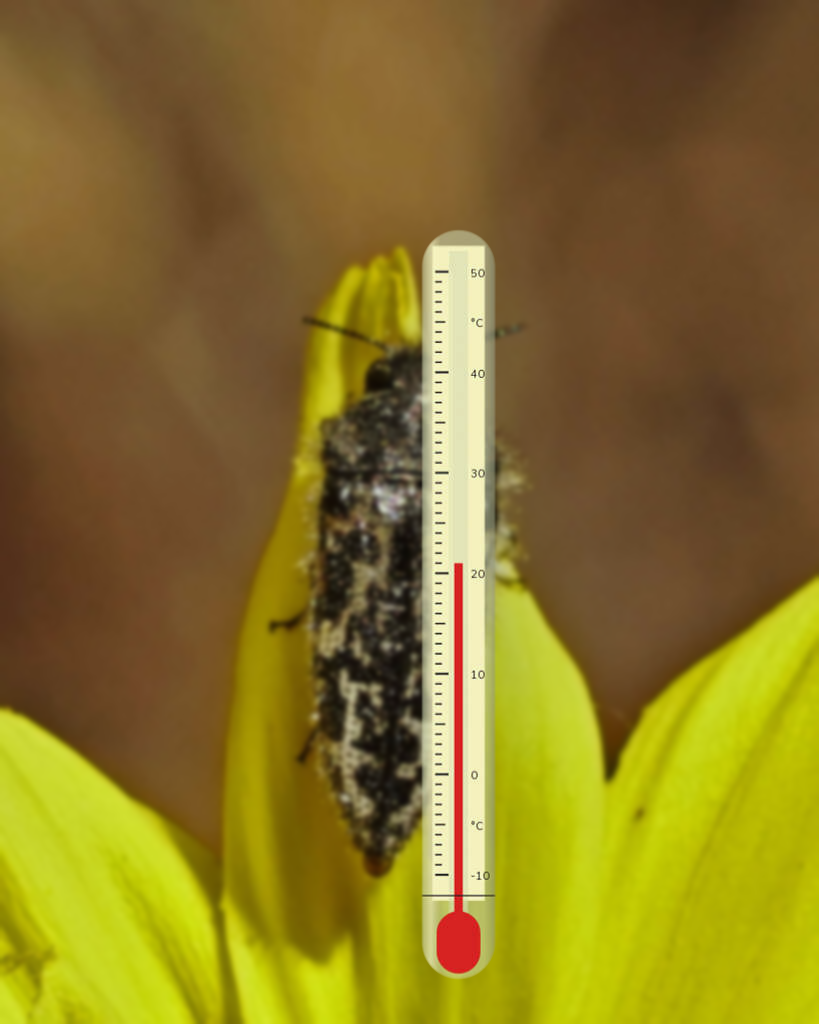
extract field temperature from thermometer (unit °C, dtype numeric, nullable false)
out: 21 °C
